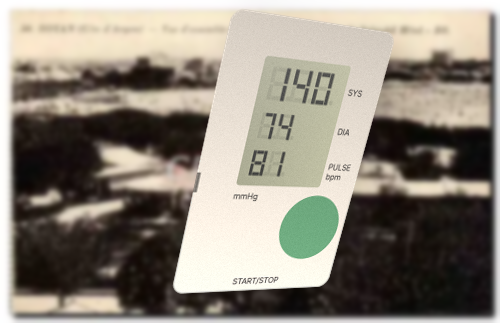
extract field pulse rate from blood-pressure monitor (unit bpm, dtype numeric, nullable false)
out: 81 bpm
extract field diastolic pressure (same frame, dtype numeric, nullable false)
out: 74 mmHg
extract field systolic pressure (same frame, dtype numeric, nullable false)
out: 140 mmHg
